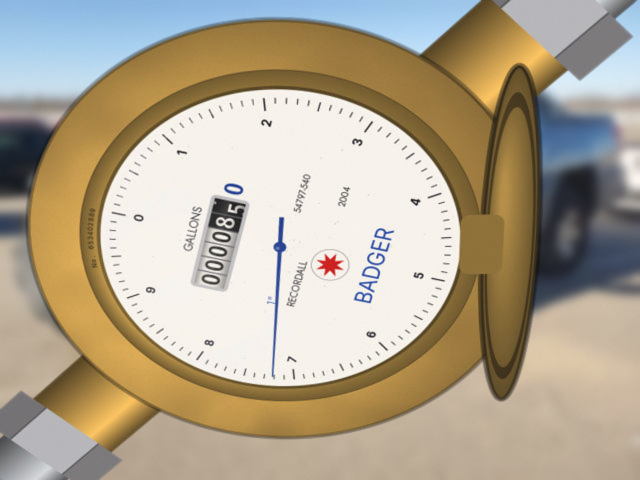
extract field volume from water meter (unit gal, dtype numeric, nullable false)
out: 847.2 gal
